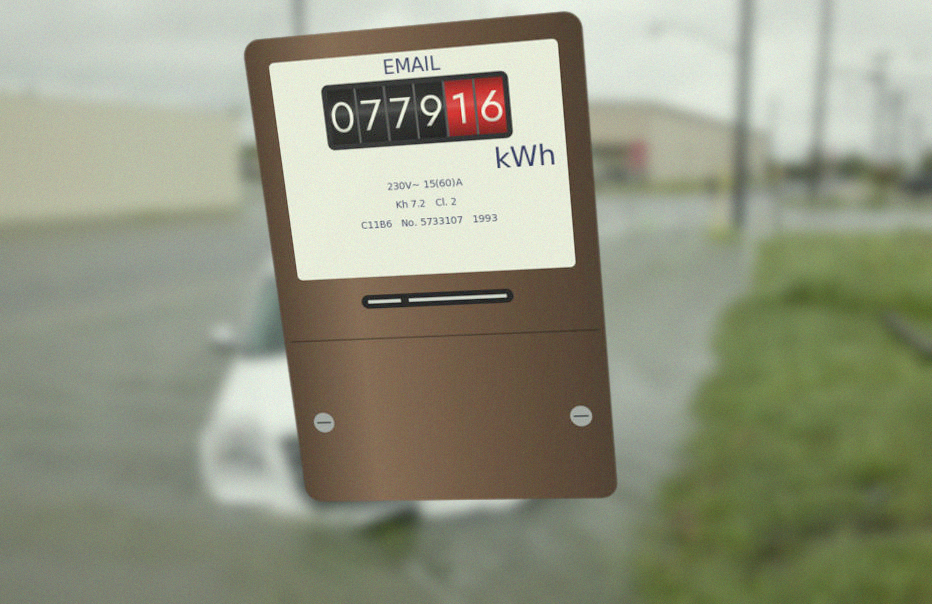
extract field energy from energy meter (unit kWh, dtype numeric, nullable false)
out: 779.16 kWh
